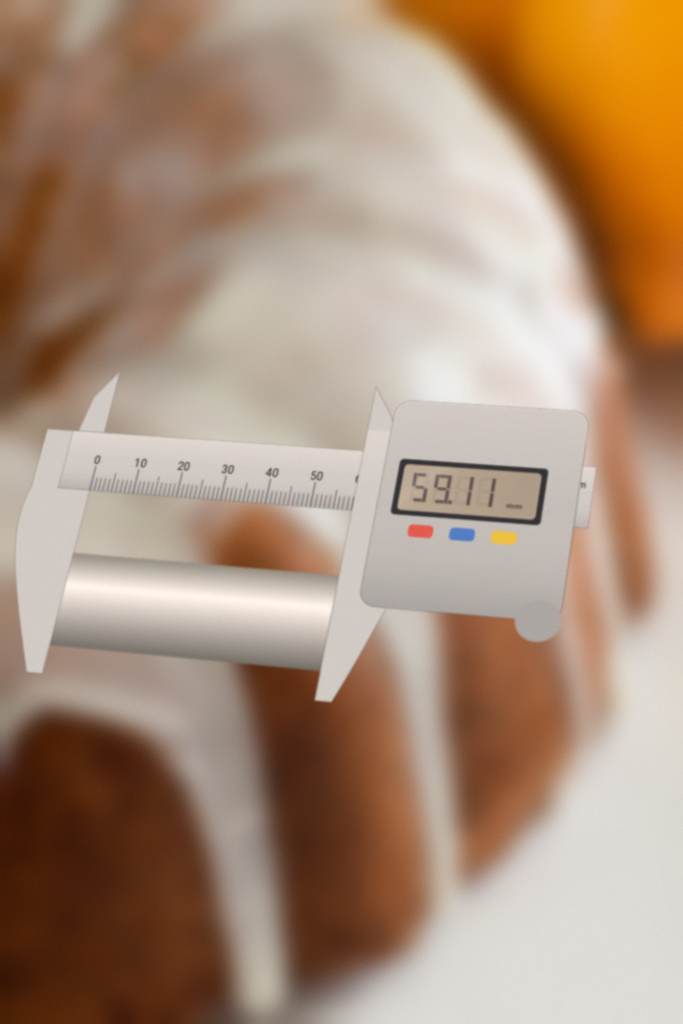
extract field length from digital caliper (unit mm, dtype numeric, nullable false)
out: 59.11 mm
